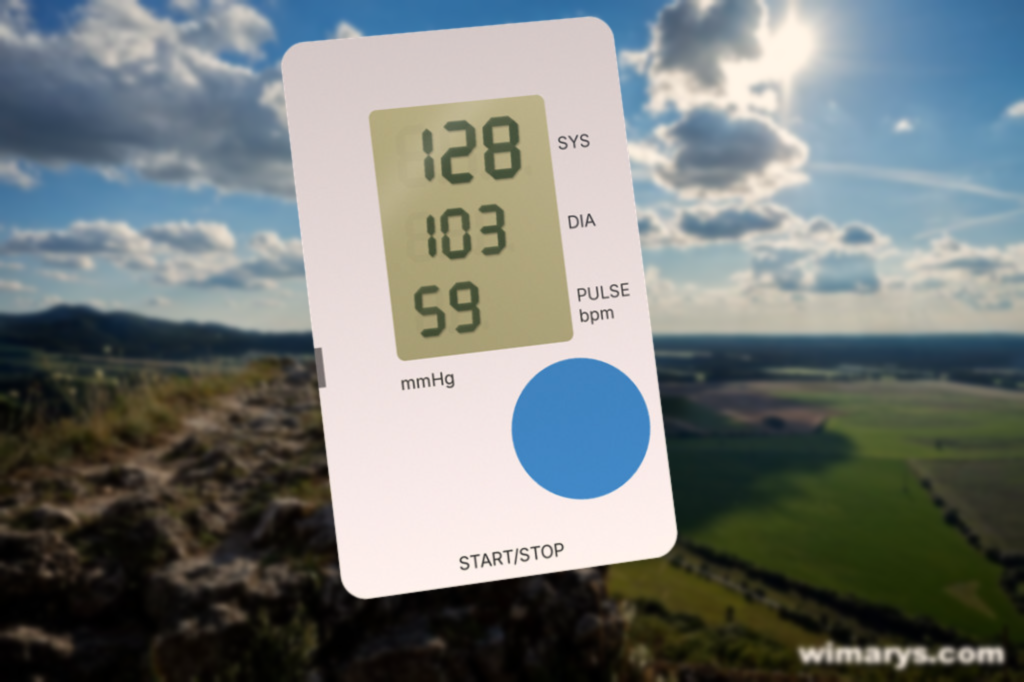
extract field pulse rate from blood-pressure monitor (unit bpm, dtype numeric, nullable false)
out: 59 bpm
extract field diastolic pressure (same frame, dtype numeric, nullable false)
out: 103 mmHg
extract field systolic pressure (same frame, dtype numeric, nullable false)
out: 128 mmHg
